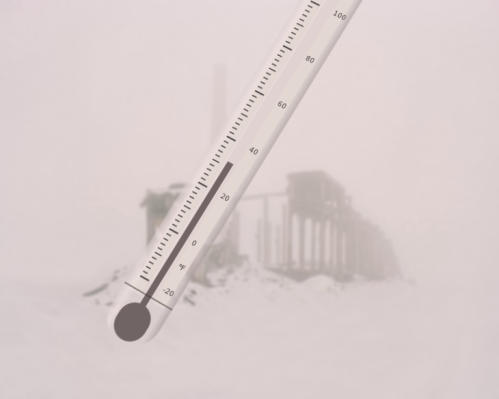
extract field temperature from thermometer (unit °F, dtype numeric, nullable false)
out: 32 °F
